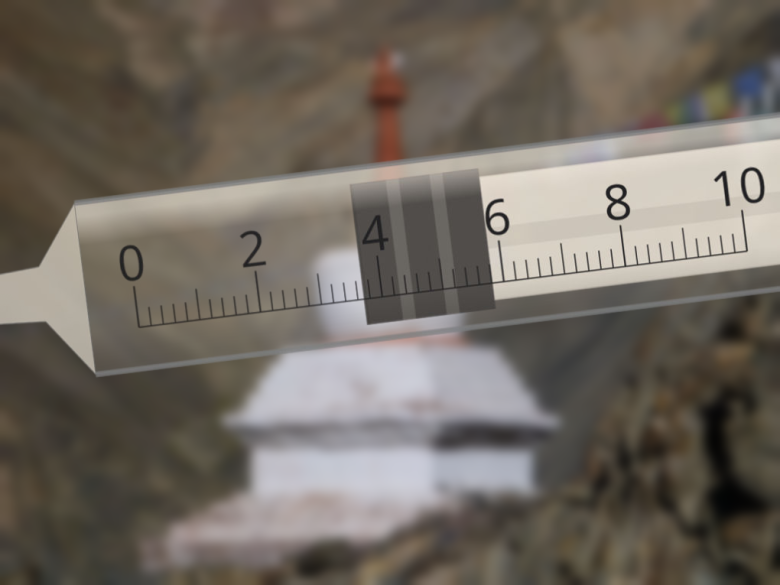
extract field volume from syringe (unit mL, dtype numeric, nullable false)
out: 3.7 mL
